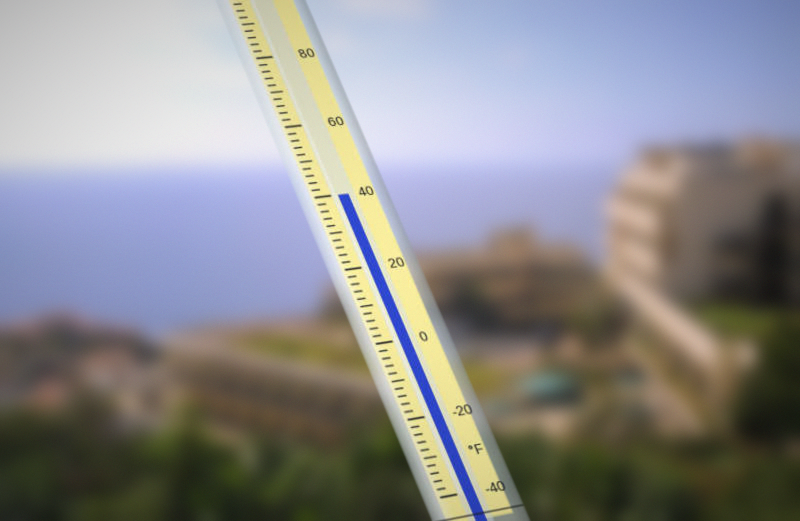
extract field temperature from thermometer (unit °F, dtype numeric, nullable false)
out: 40 °F
